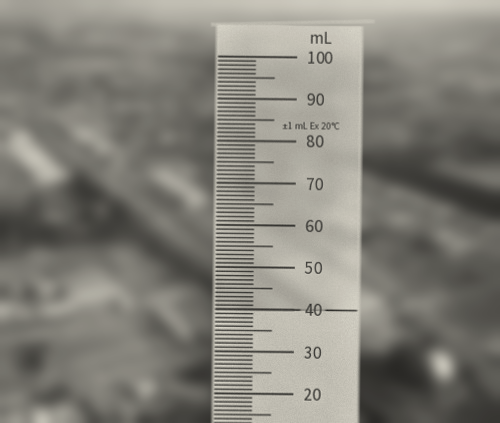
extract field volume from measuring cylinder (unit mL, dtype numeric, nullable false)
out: 40 mL
